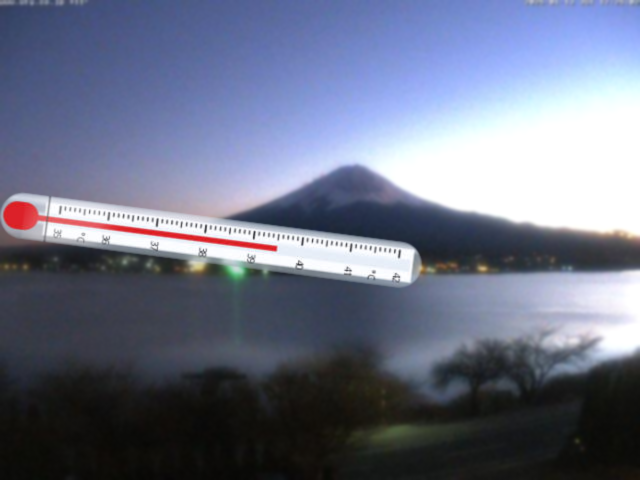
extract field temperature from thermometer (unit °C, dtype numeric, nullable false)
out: 39.5 °C
